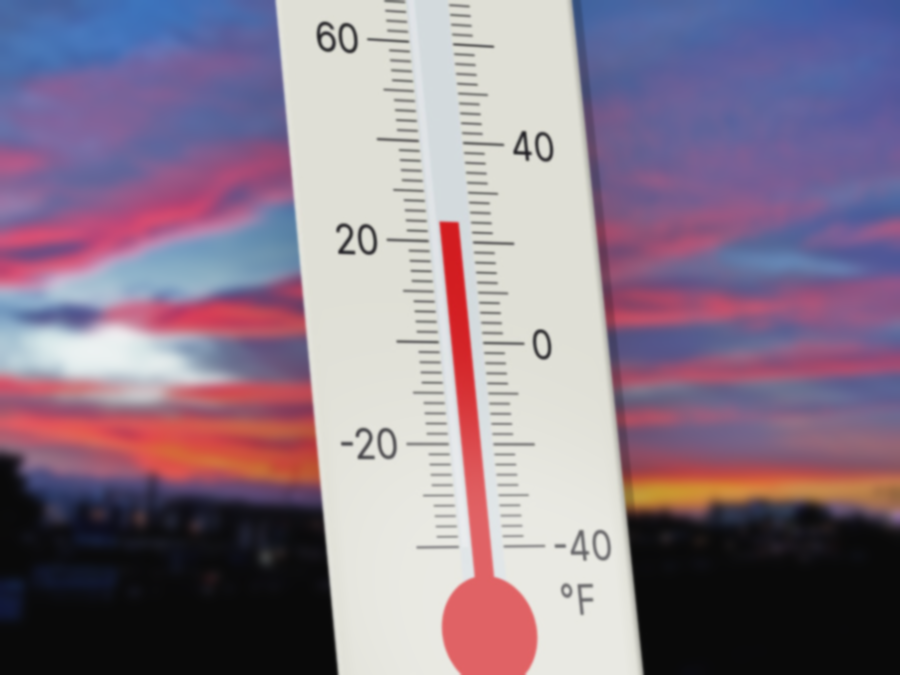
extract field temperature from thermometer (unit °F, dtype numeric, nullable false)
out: 24 °F
